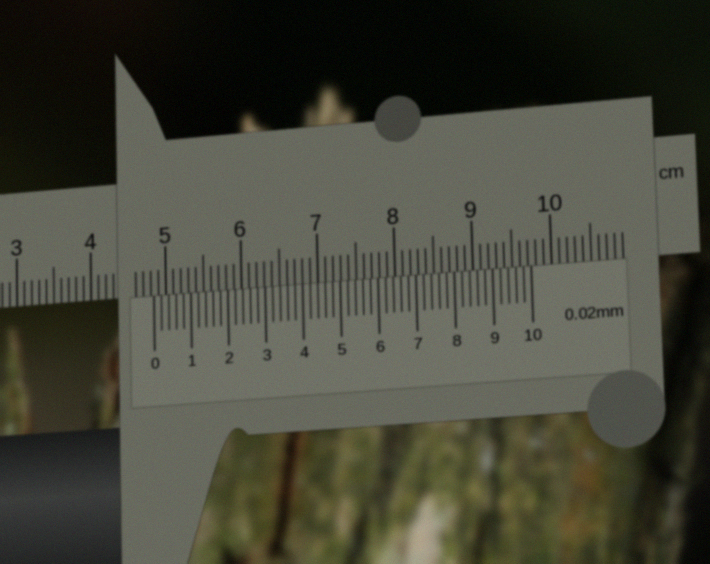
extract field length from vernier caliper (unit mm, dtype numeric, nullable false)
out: 48.4 mm
